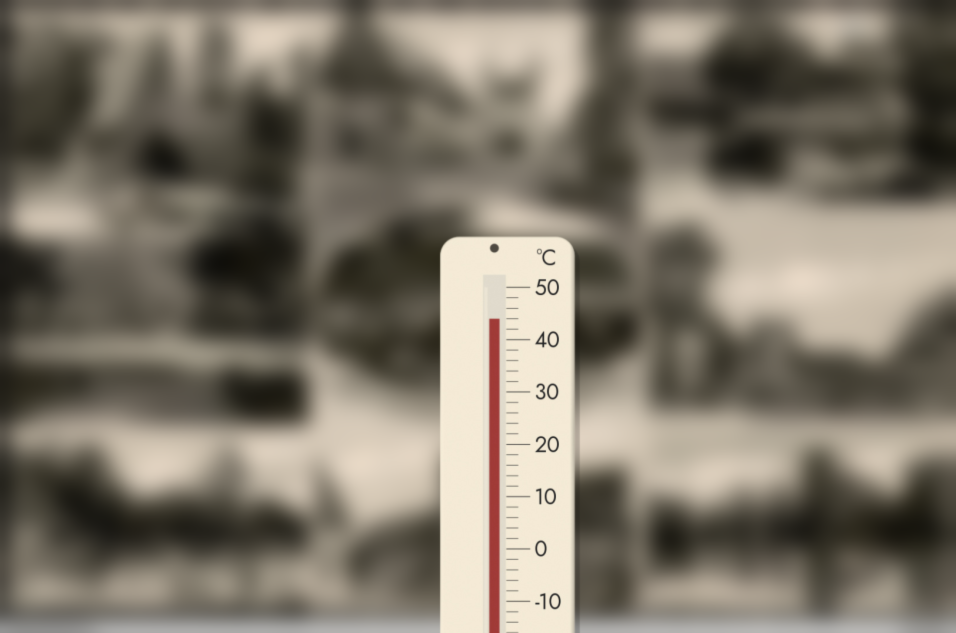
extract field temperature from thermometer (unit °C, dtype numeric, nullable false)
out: 44 °C
